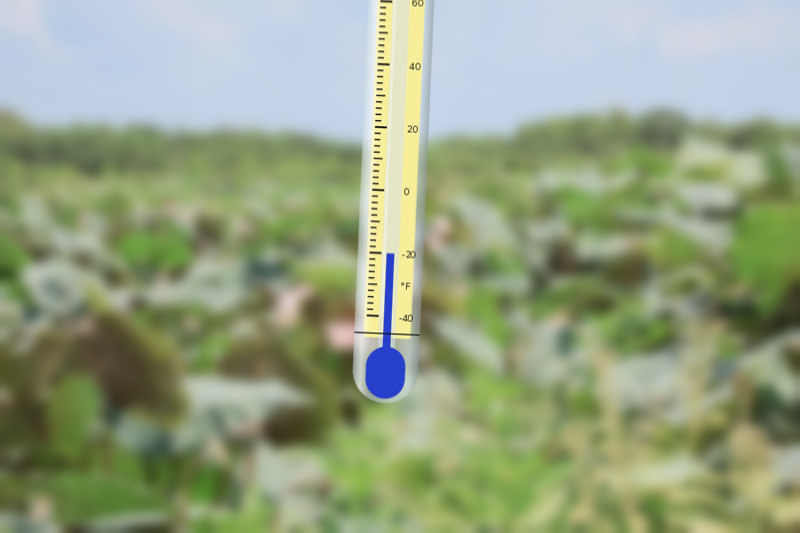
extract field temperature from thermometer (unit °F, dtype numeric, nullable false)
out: -20 °F
